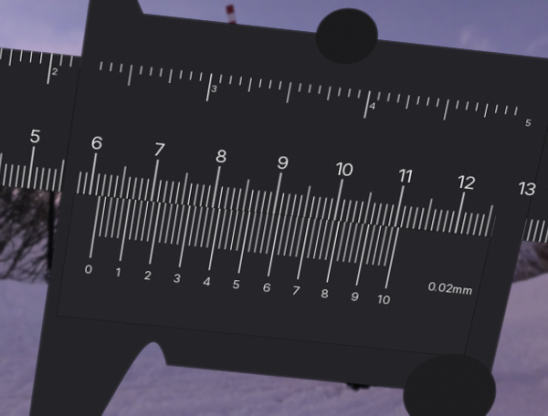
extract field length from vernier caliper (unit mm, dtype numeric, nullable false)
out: 61.6 mm
